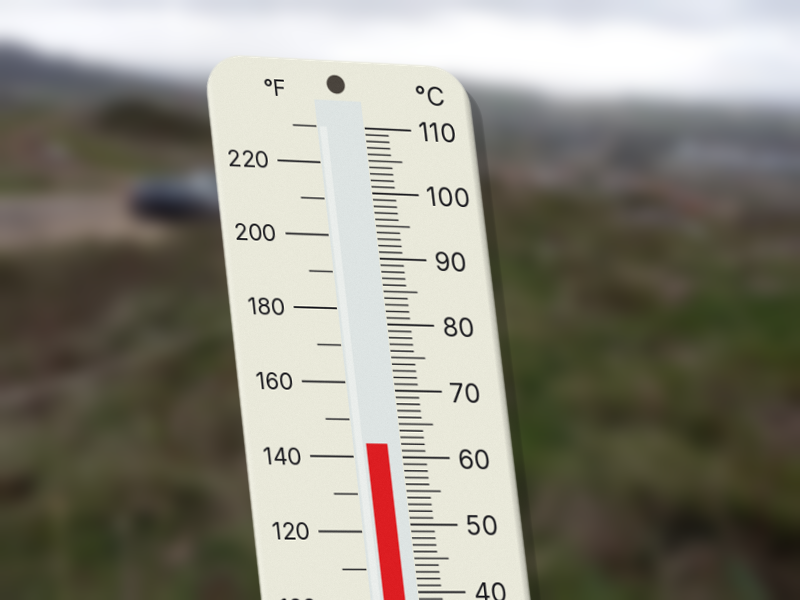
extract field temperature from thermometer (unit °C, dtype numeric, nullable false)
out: 62 °C
